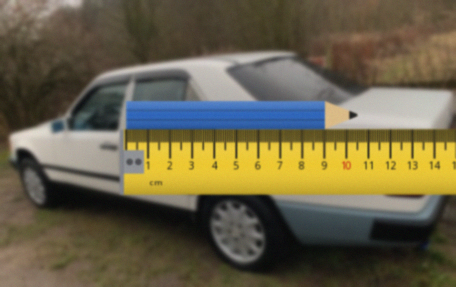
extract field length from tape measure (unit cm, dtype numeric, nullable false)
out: 10.5 cm
